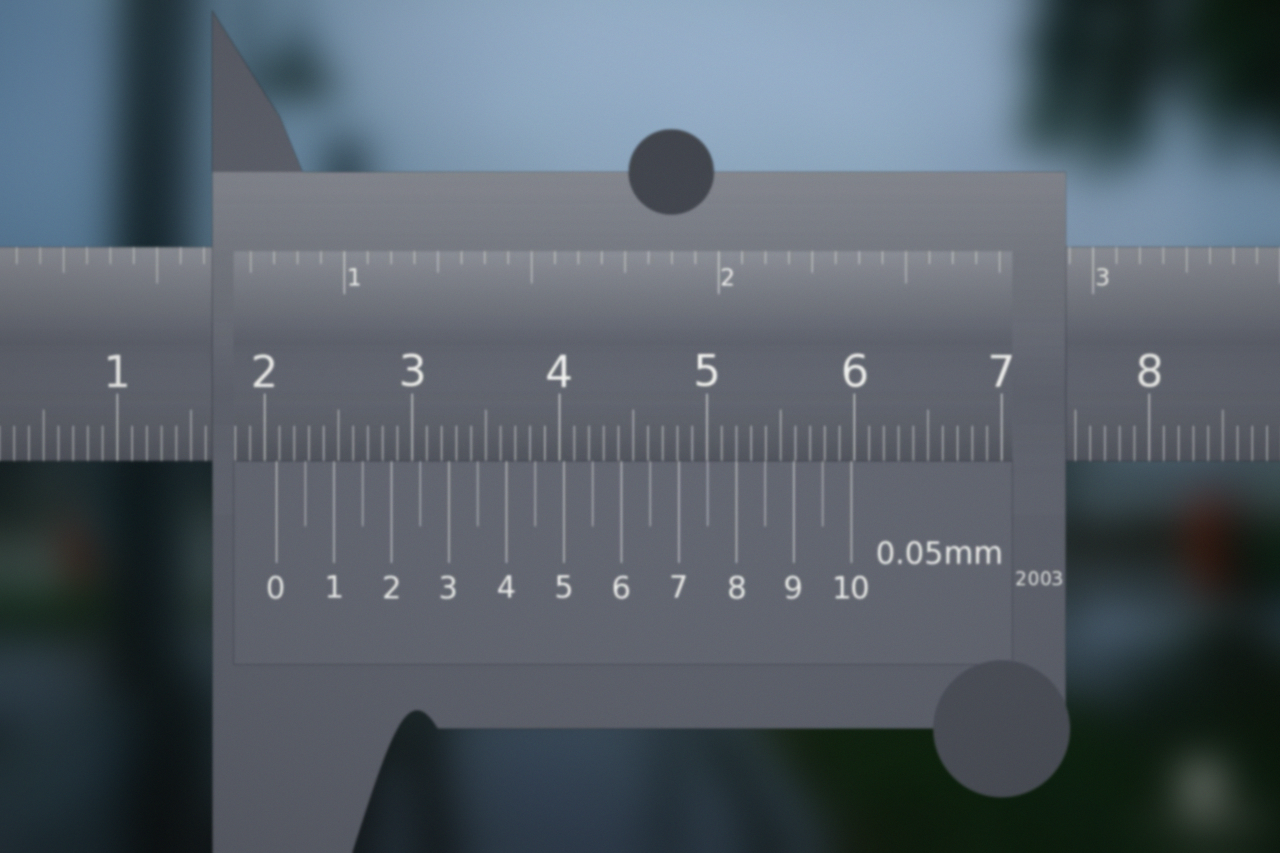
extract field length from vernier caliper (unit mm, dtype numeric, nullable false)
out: 20.8 mm
